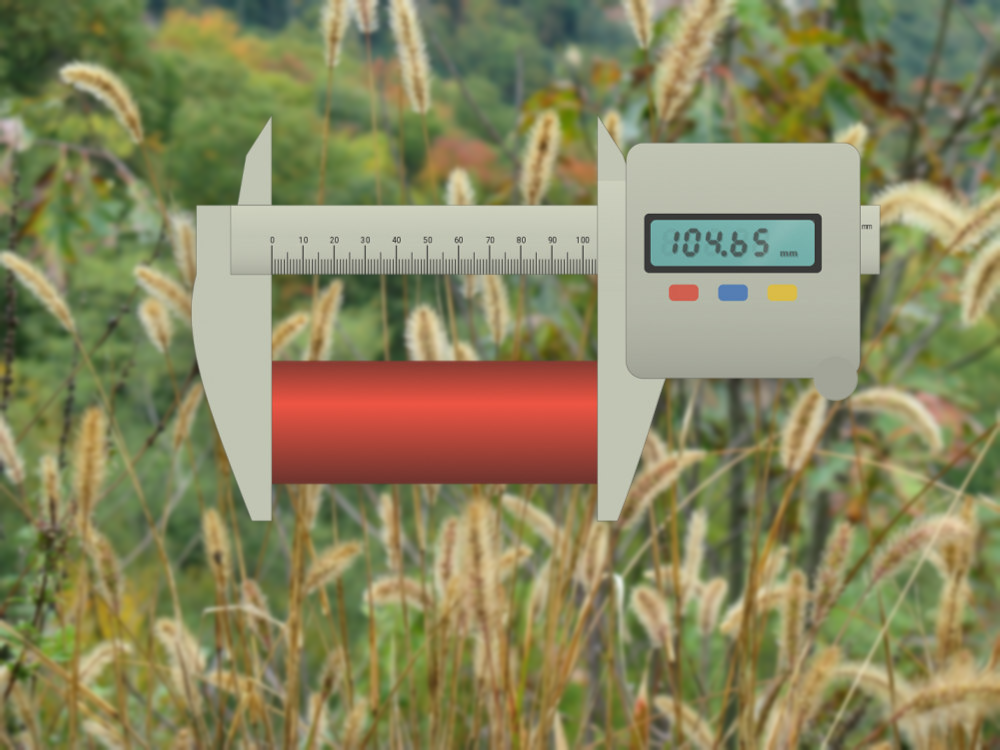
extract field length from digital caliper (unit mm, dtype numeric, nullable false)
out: 104.65 mm
